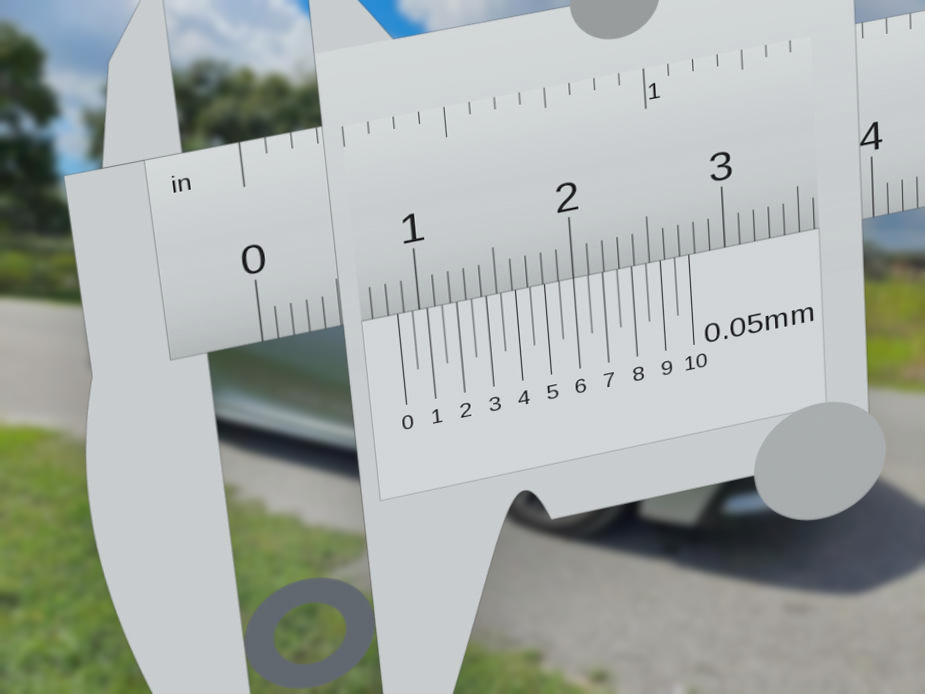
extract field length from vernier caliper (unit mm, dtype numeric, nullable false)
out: 8.6 mm
